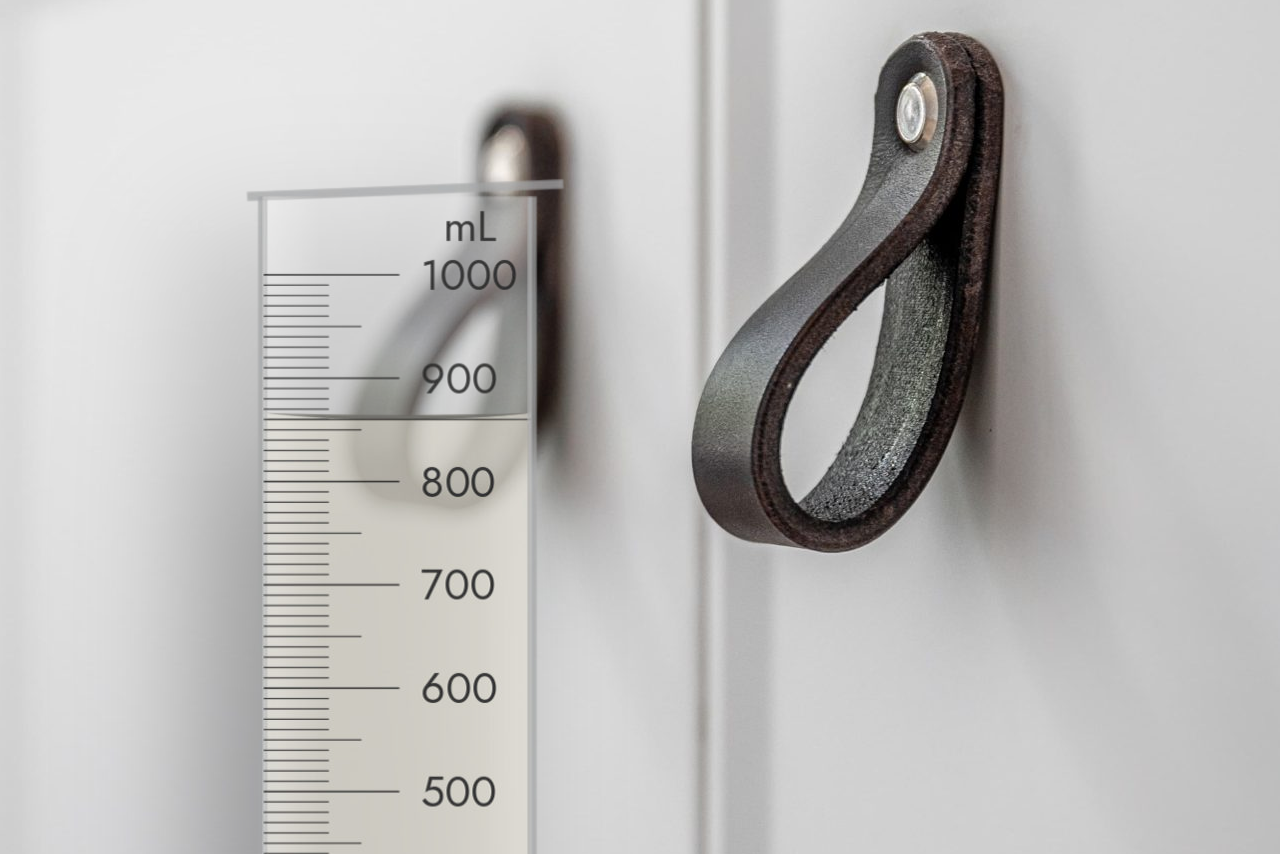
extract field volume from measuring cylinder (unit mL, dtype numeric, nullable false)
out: 860 mL
